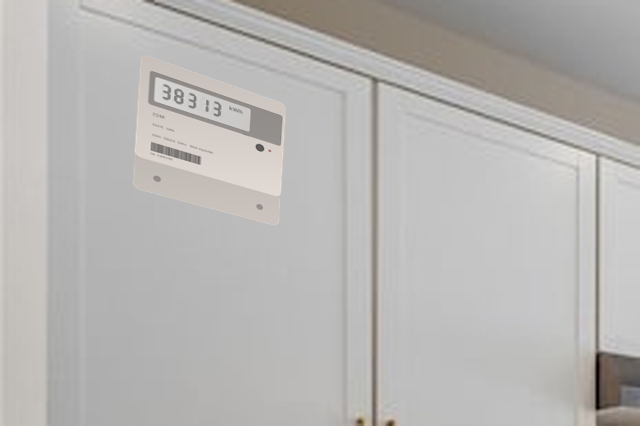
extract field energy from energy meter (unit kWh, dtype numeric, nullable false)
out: 38313 kWh
